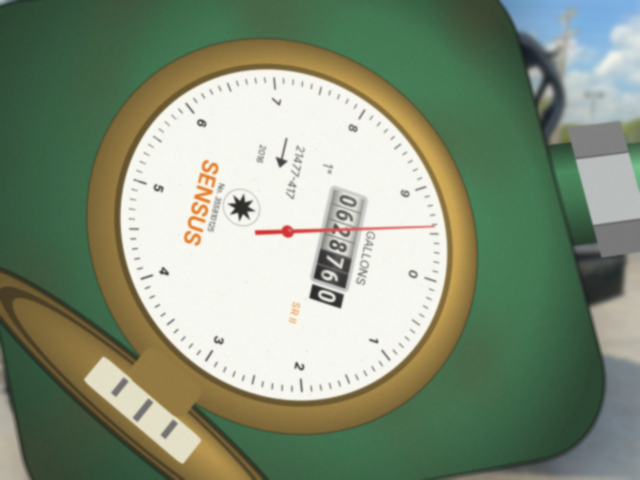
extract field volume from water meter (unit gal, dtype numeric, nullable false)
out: 628759.4 gal
